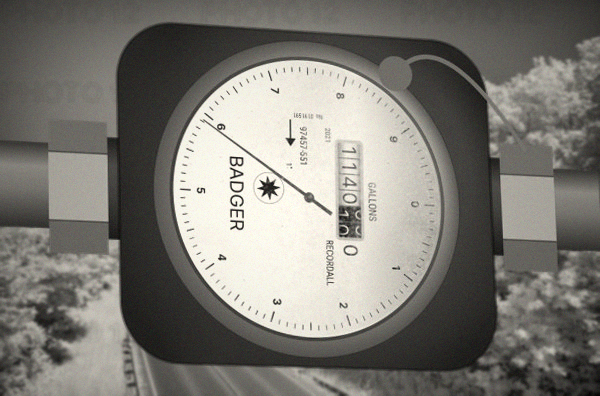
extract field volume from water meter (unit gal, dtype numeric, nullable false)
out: 1140095.9 gal
